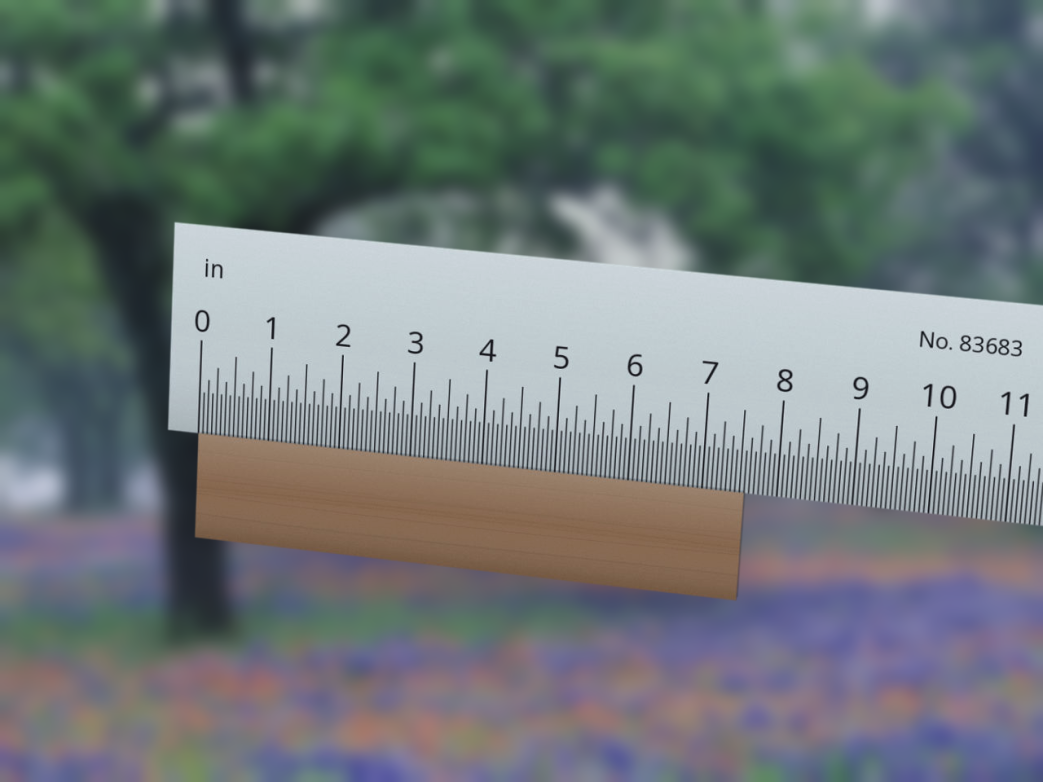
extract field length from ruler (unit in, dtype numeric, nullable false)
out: 7.5625 in
